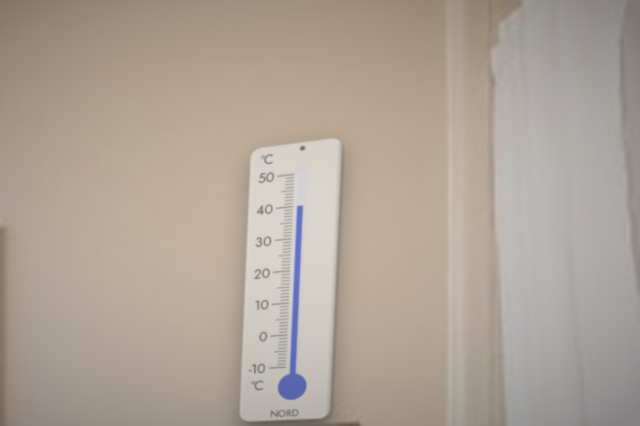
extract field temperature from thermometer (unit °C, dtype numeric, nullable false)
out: 40 °C
